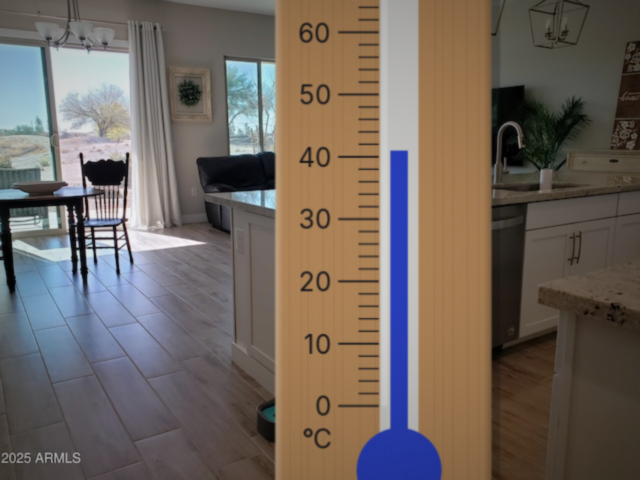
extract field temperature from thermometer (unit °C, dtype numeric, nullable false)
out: 41 °C
